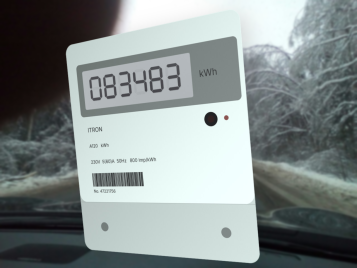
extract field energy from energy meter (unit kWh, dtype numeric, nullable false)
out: 83483 kWh
